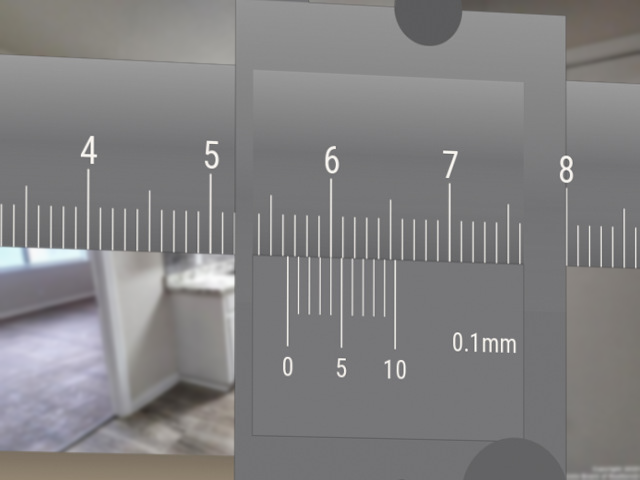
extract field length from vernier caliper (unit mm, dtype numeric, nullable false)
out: 56.4 mm
